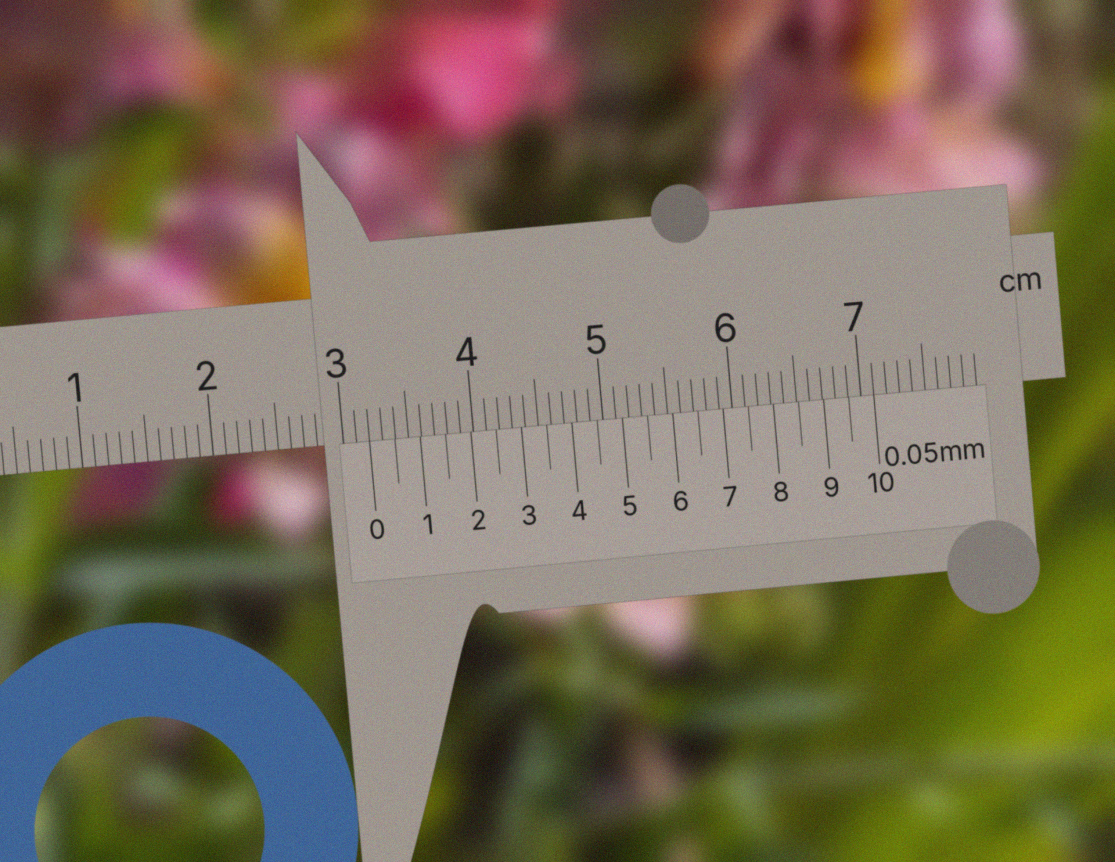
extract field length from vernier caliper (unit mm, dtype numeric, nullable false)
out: 32.0 mm
